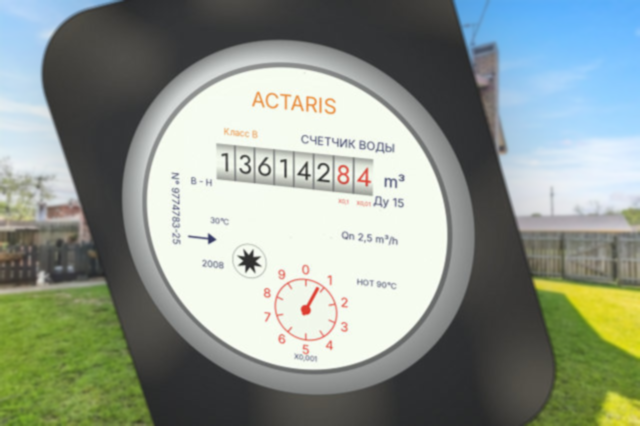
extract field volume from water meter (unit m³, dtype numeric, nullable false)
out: 136142.840 m³
